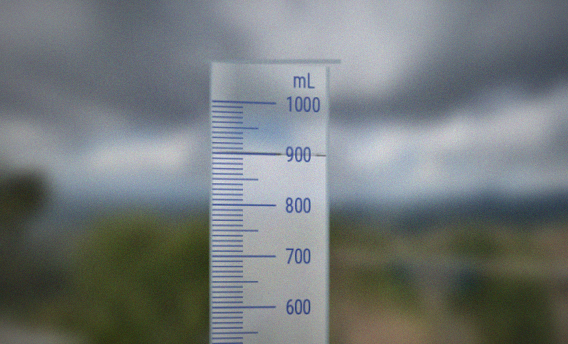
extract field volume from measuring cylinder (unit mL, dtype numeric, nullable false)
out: 900 mL
